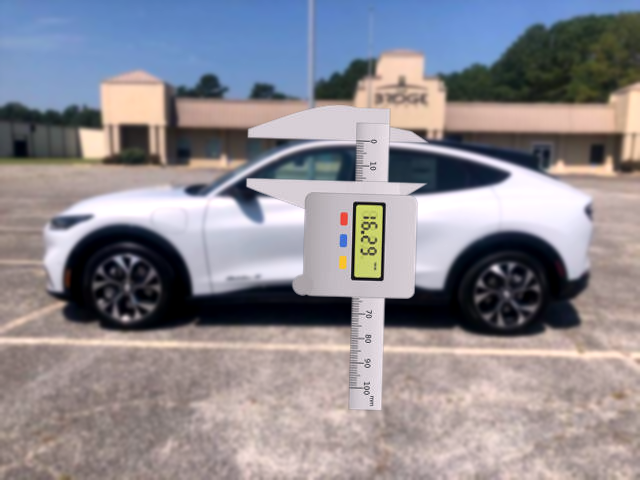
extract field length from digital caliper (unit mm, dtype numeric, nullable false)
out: 16.29 mm
